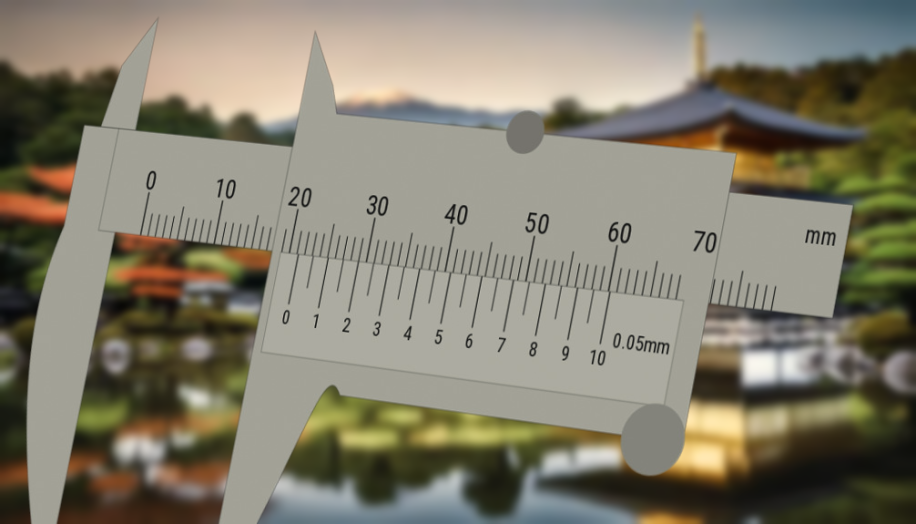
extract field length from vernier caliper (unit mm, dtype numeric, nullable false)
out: 21.2 mm
